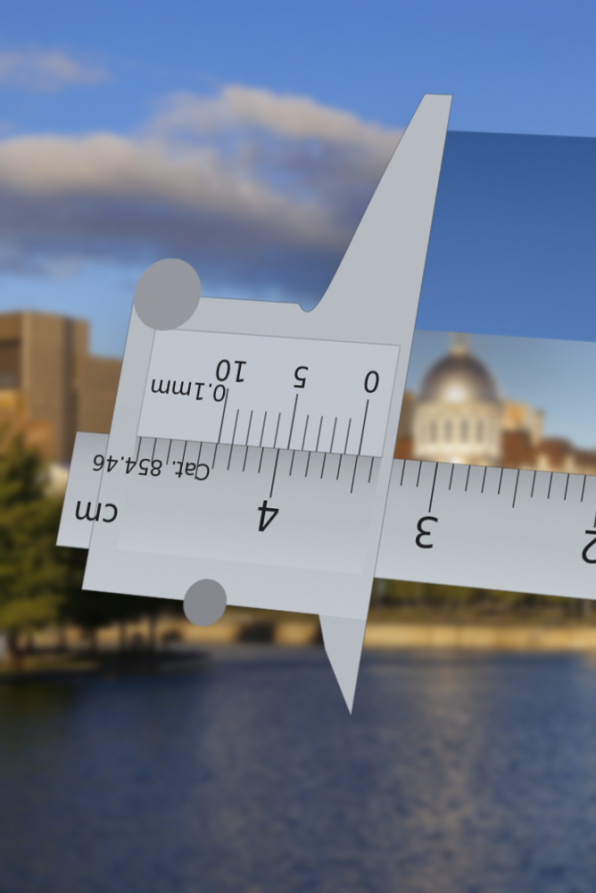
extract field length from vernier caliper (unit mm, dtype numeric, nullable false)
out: 34.9 mm
